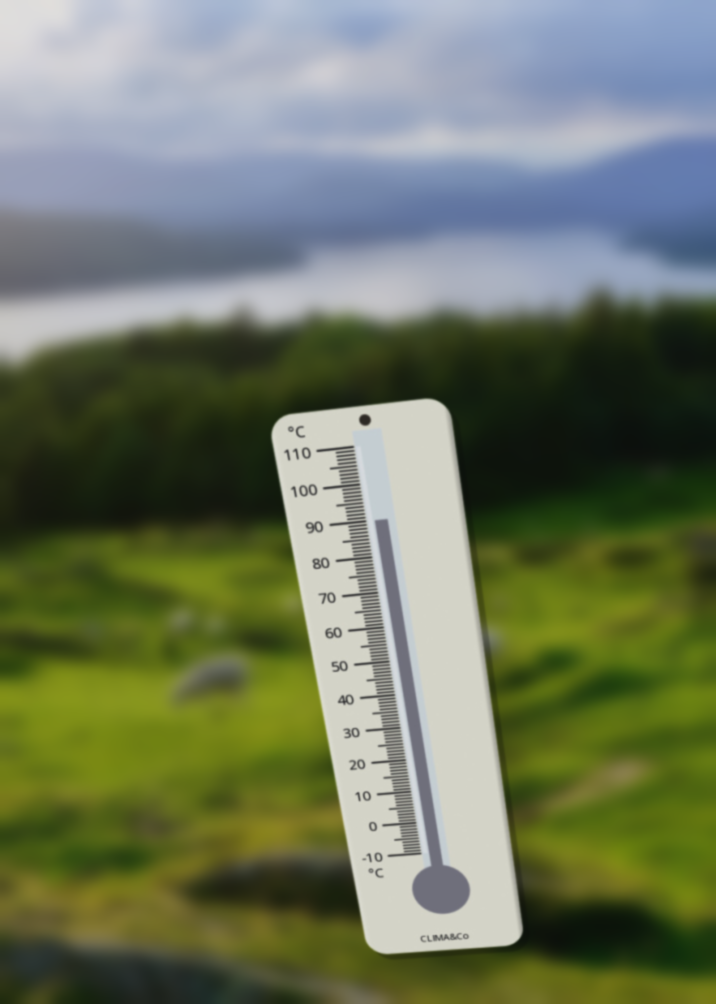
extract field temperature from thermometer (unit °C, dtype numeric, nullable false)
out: 90 °C
